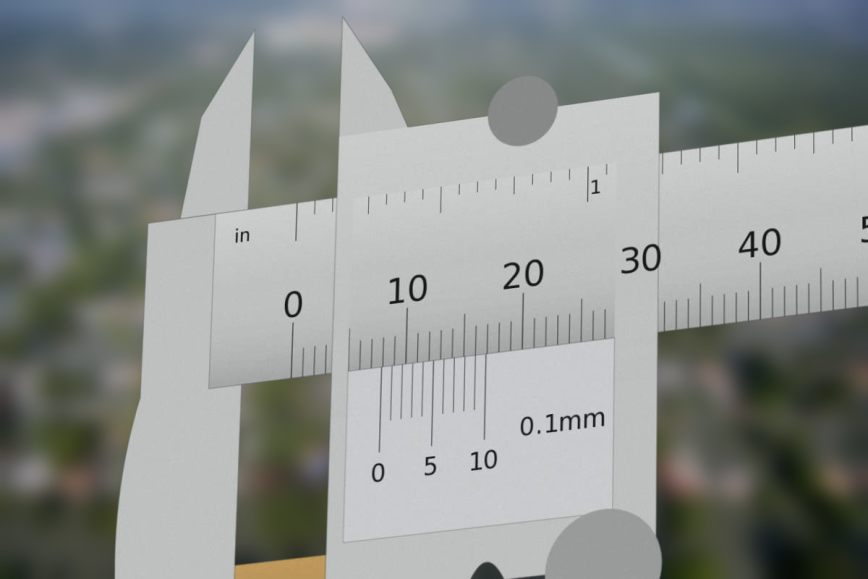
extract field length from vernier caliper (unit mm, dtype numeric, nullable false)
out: 7.9 mm
